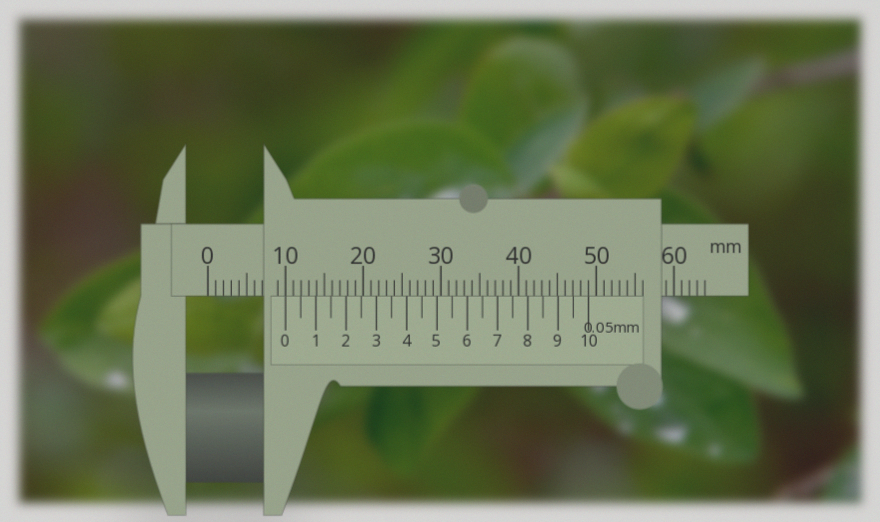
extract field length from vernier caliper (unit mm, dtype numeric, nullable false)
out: 10.0 mm
